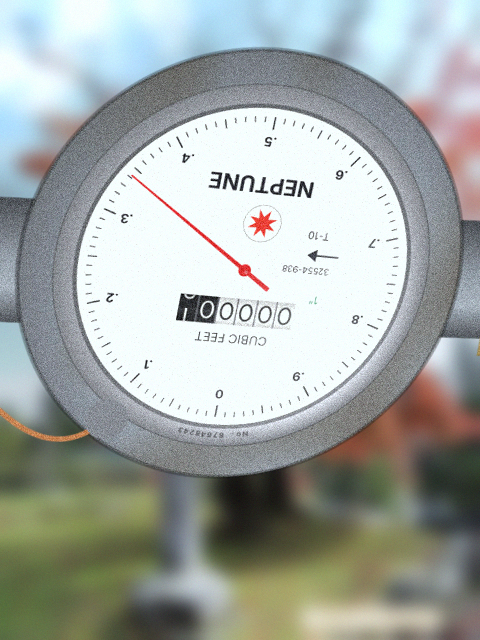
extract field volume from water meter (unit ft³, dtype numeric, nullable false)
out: 1.34 ft³
